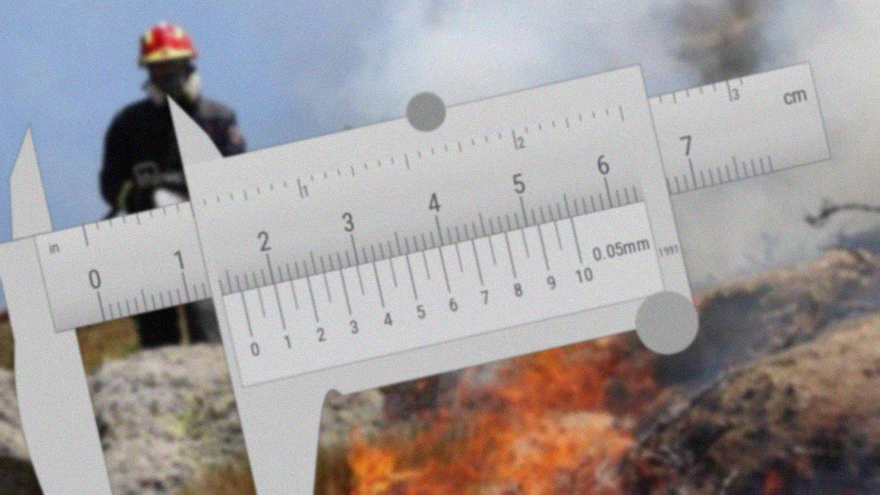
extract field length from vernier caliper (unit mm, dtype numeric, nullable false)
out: 16.2 mm
